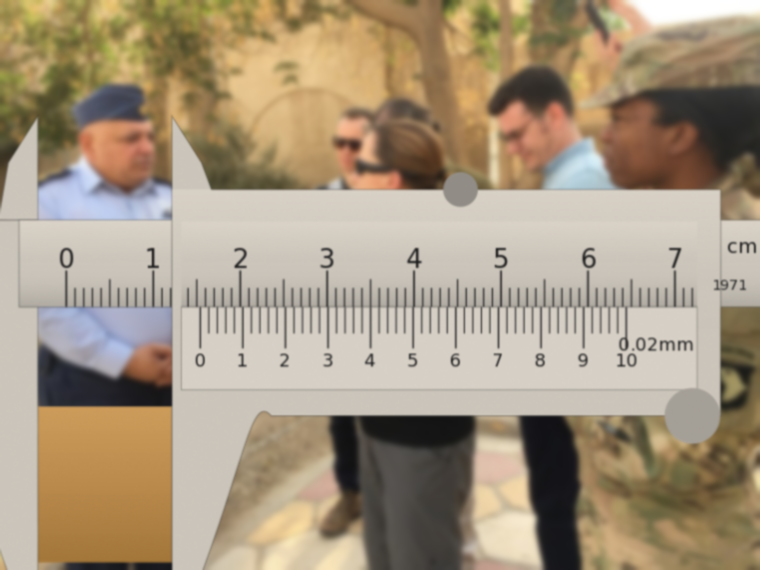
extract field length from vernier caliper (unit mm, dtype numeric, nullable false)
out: 15.4 mm
